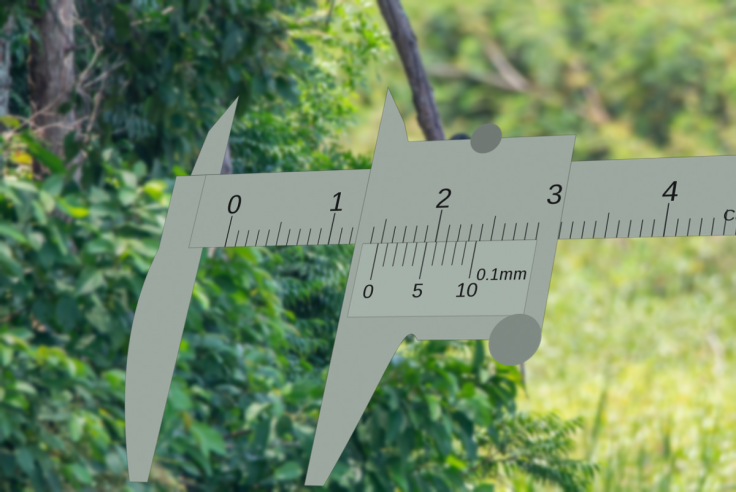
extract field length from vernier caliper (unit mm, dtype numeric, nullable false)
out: 14.7 mm
